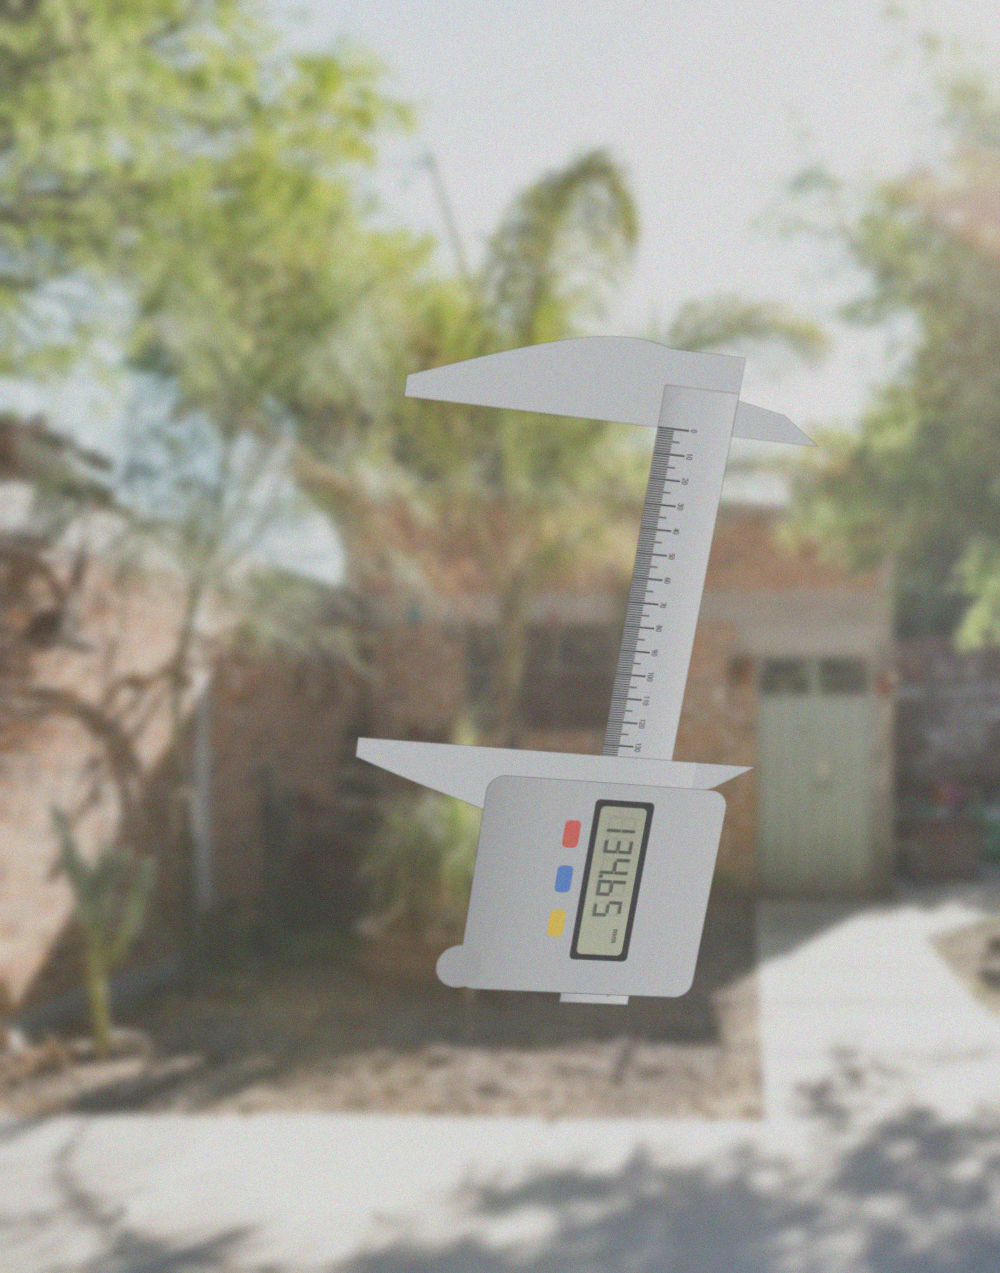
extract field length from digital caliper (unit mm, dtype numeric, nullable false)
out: 134.65 mm
